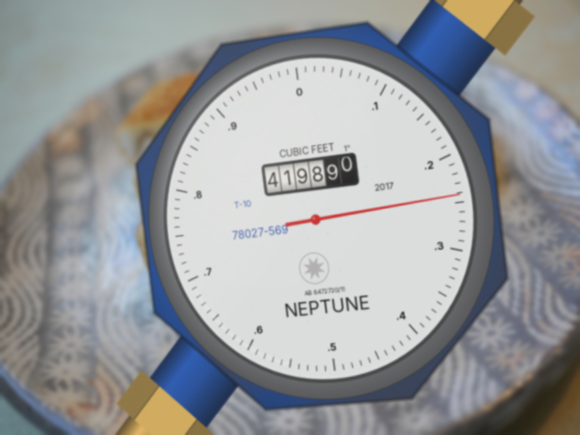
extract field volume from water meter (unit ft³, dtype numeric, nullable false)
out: 419890.24 ft³
